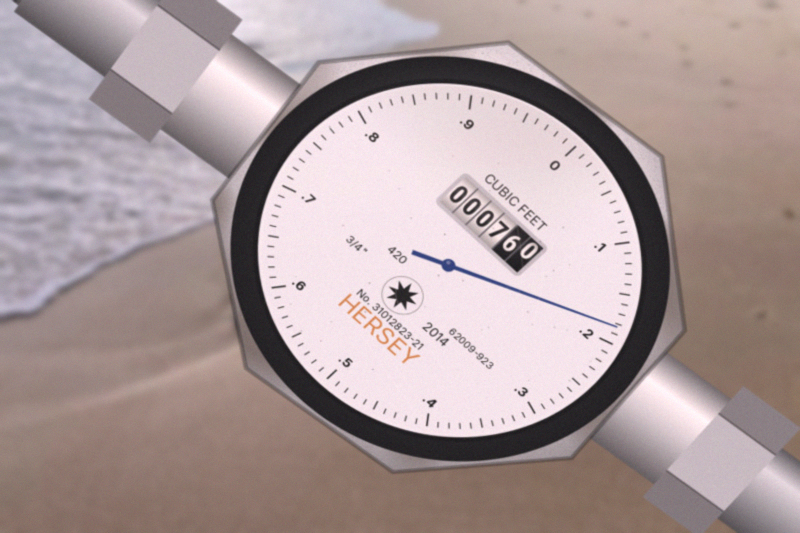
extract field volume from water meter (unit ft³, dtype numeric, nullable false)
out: 760.18 ft³
